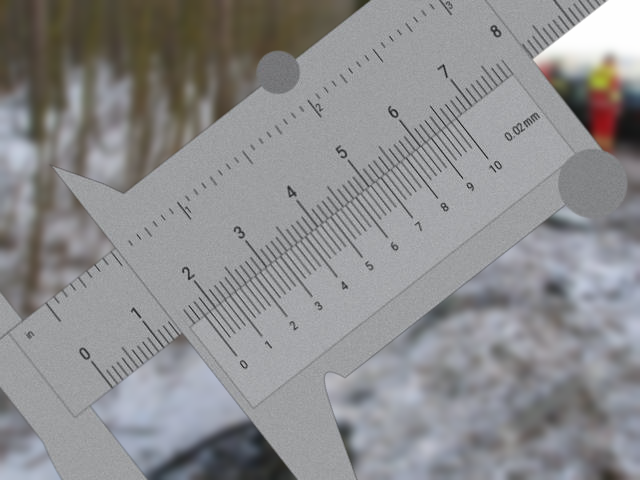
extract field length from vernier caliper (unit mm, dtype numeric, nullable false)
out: 18.0 mm
